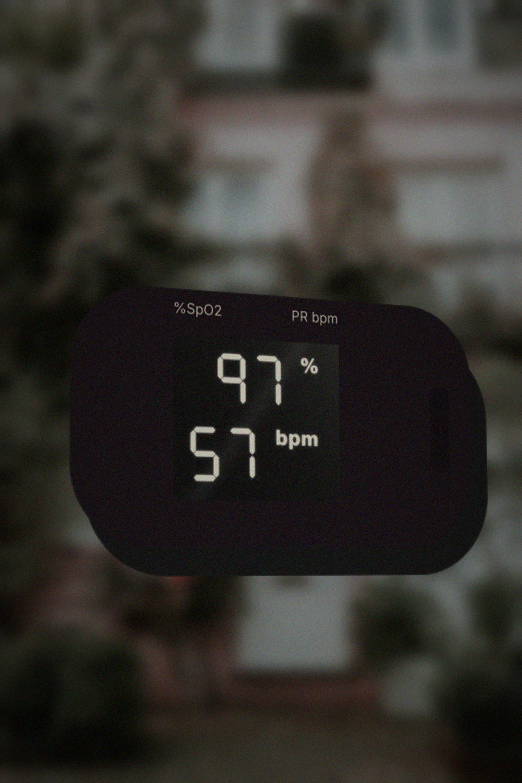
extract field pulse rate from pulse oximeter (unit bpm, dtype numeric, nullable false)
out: 57 bpm
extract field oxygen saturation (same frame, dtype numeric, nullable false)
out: 97 %
